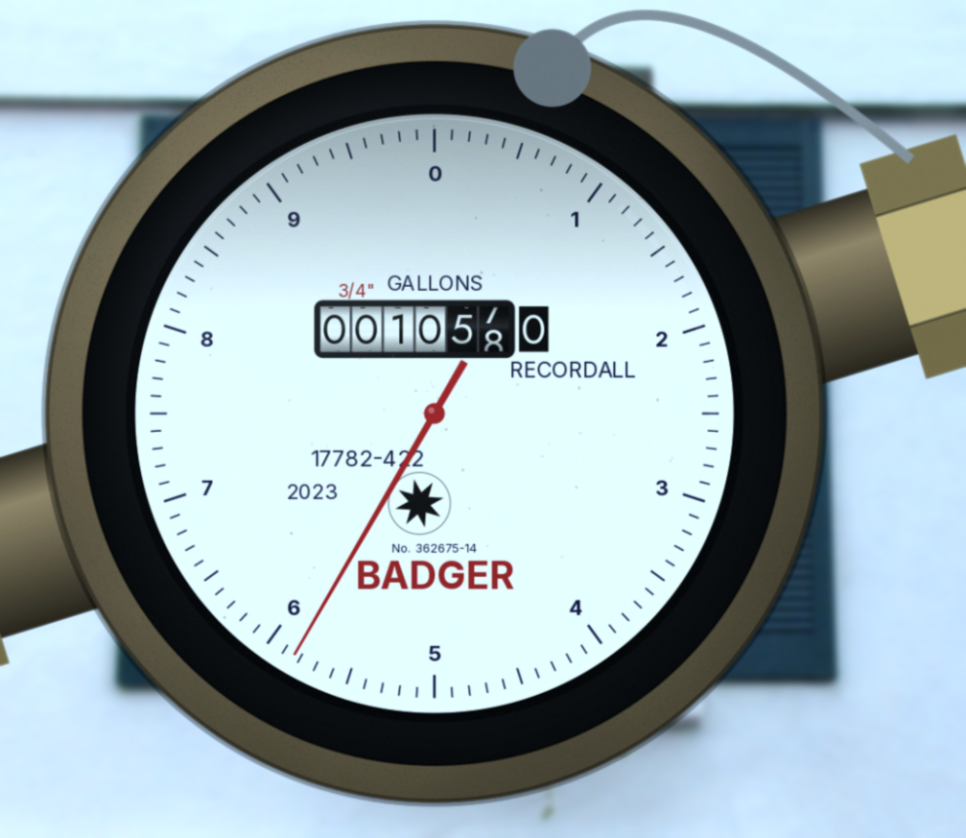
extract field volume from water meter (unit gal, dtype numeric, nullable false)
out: 10575.8 gal
